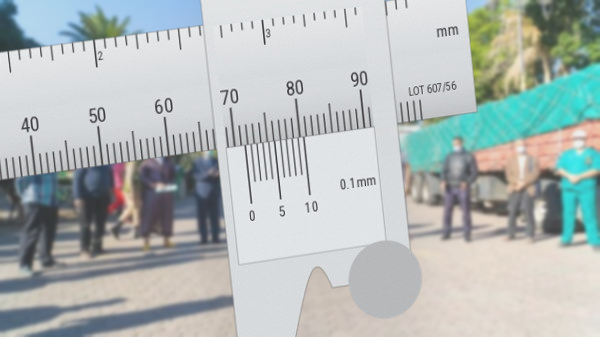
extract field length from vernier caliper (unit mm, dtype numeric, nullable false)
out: 71.6 mm
